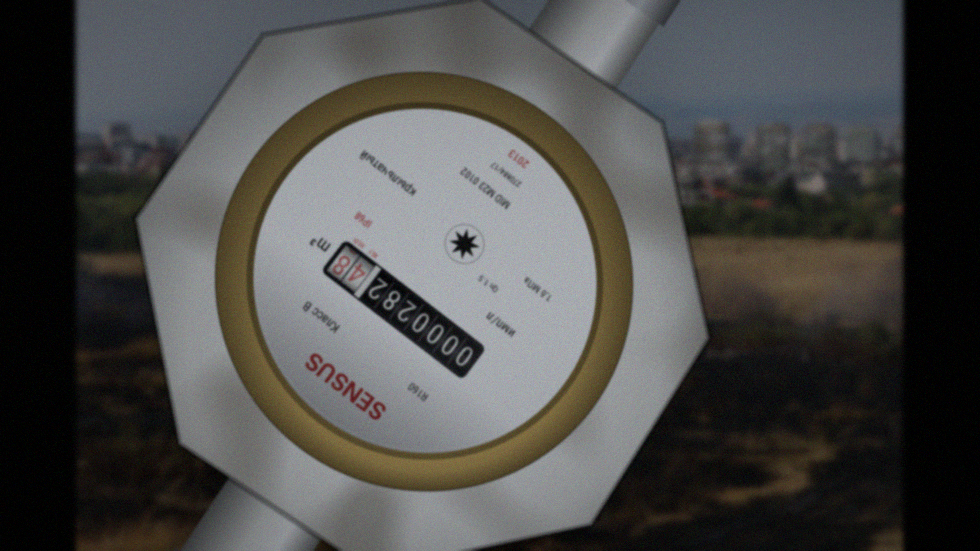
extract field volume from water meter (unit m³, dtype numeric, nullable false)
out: 282.48 m³
